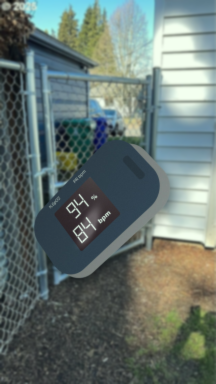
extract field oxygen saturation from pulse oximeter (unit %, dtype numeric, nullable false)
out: 94 %
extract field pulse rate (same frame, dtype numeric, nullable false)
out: 84 bpm
